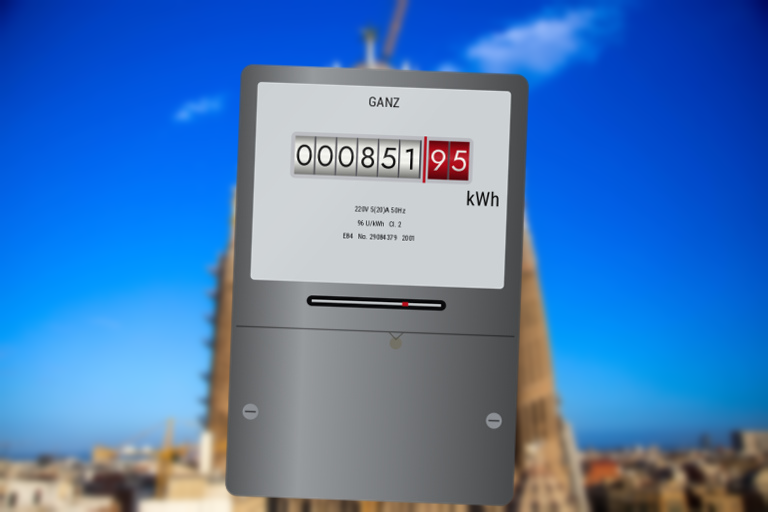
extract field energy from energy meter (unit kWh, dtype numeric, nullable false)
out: 851.95 kWh
